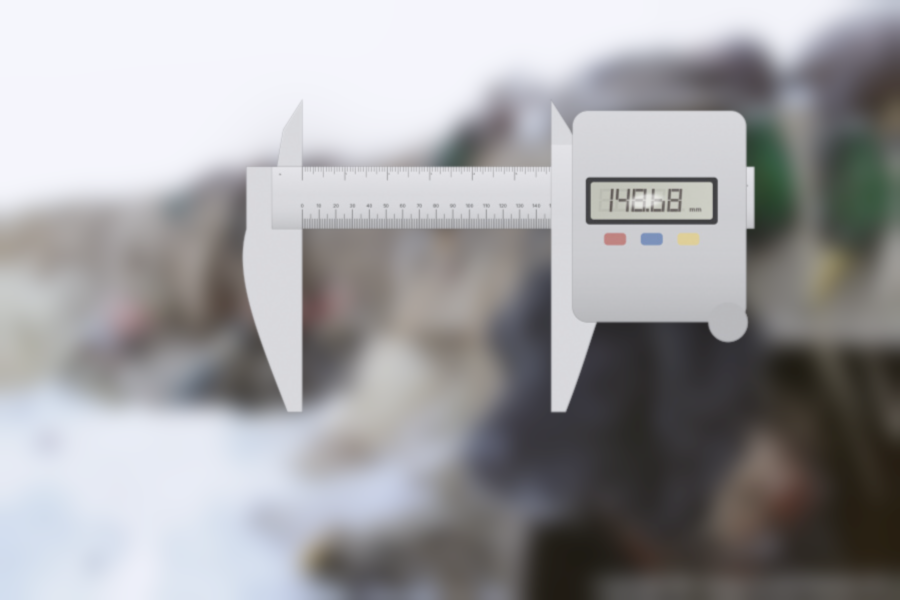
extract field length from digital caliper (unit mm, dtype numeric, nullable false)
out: 148.68 mm
